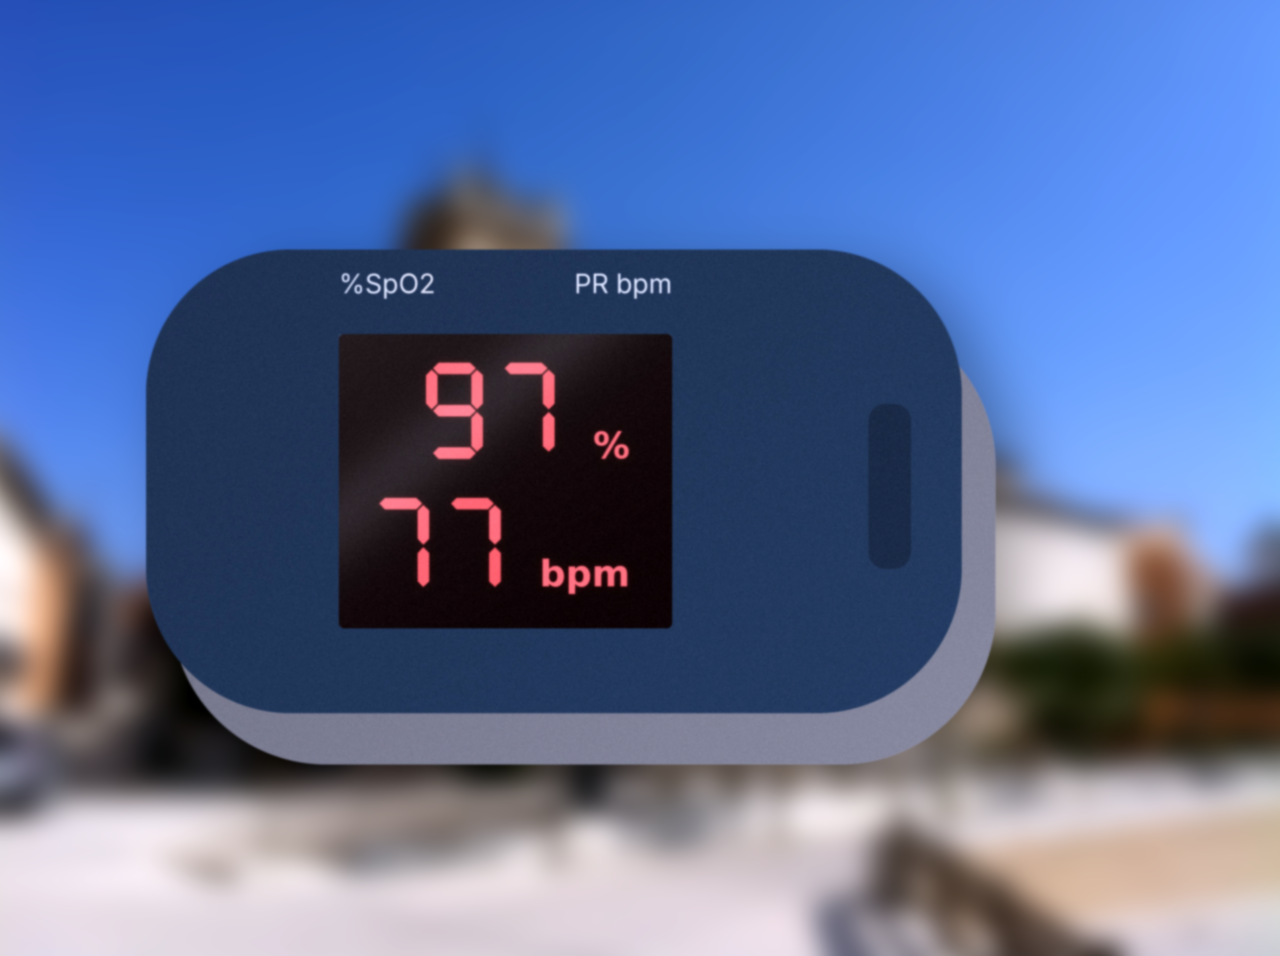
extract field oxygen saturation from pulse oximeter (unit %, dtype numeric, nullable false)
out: 97 %
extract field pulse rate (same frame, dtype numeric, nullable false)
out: 77 bpm
